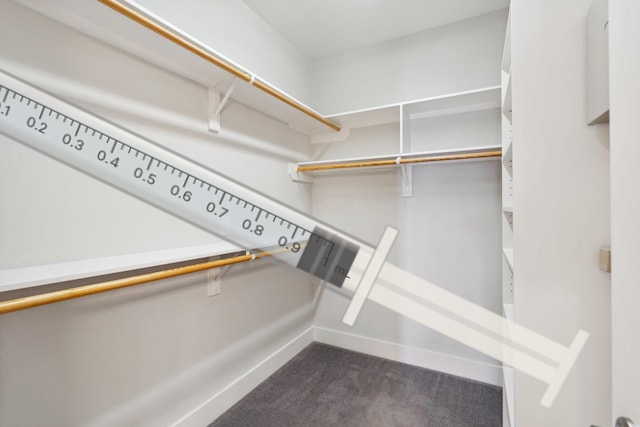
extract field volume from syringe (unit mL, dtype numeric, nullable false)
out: 0.94 mL
